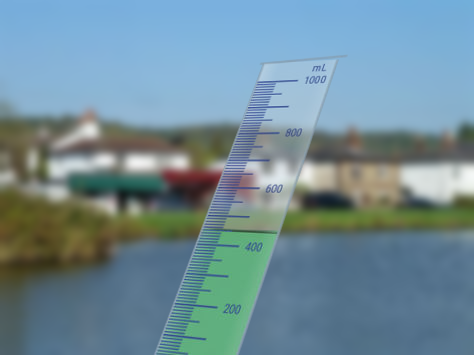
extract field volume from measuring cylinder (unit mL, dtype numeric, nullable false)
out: 450 mL
